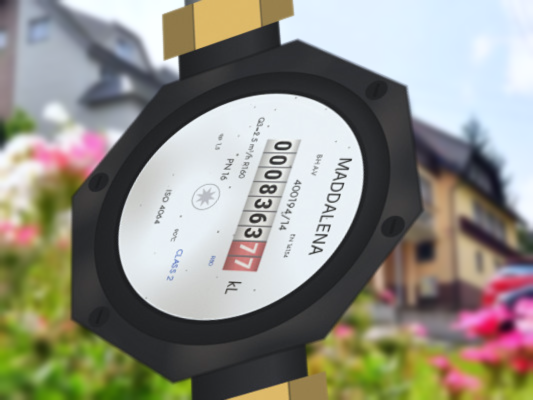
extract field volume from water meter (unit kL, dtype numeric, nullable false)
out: 8363.77 kL
